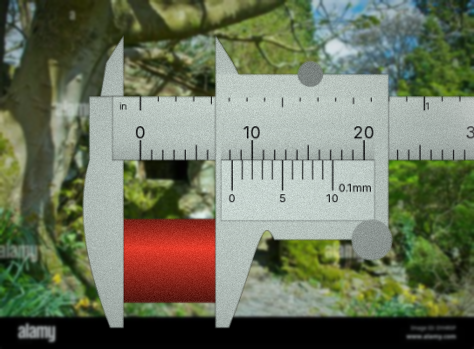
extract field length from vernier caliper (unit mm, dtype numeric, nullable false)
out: 8.2 mm
